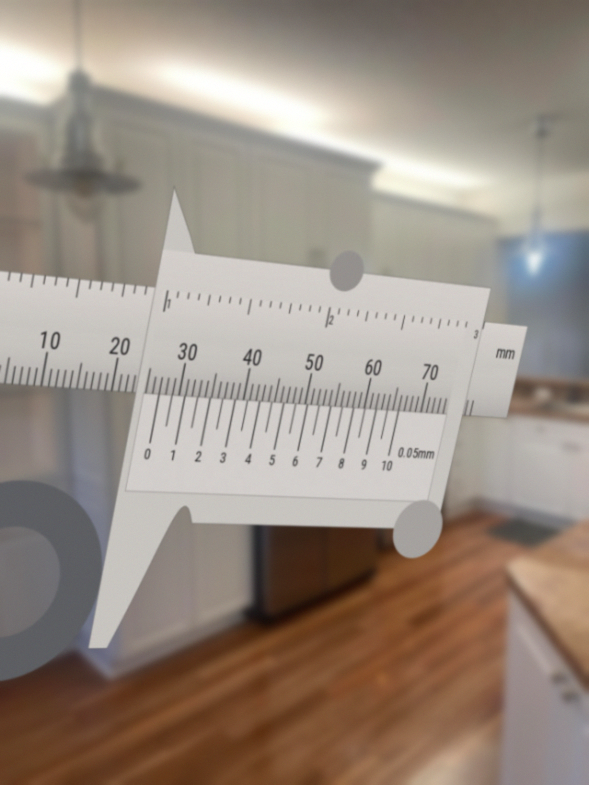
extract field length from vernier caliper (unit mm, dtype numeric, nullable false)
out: 27.0 mm
